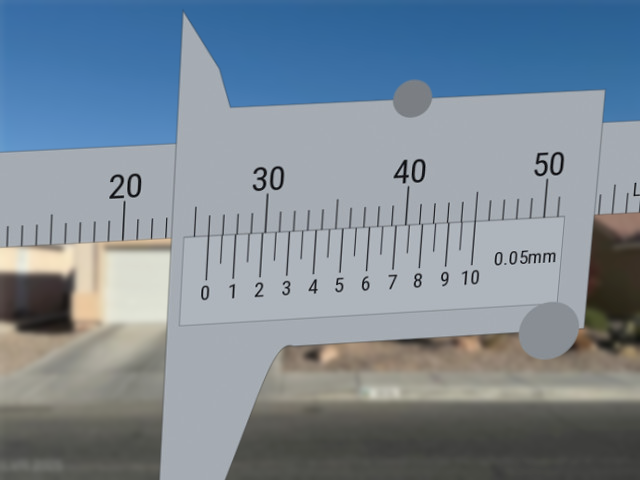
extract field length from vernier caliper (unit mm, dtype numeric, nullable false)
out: 26.0 mm
